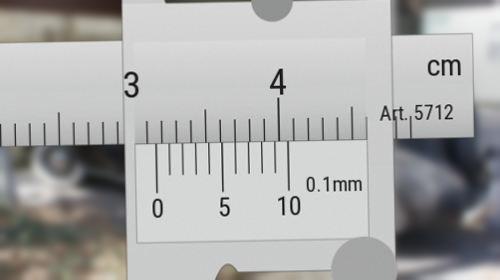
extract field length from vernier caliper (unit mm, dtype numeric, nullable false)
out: 31.6 mm
